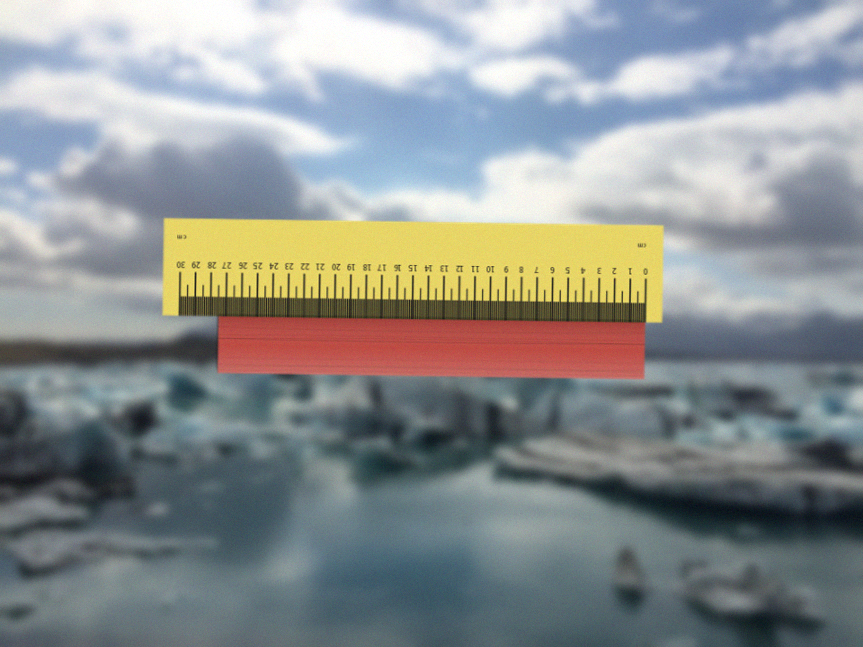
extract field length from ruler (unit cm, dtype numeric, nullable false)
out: 27.5 cm
